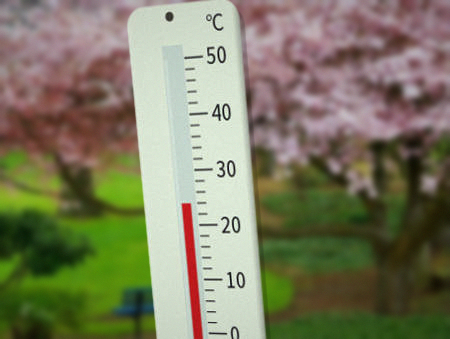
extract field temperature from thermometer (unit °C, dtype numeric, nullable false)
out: 24 °C
